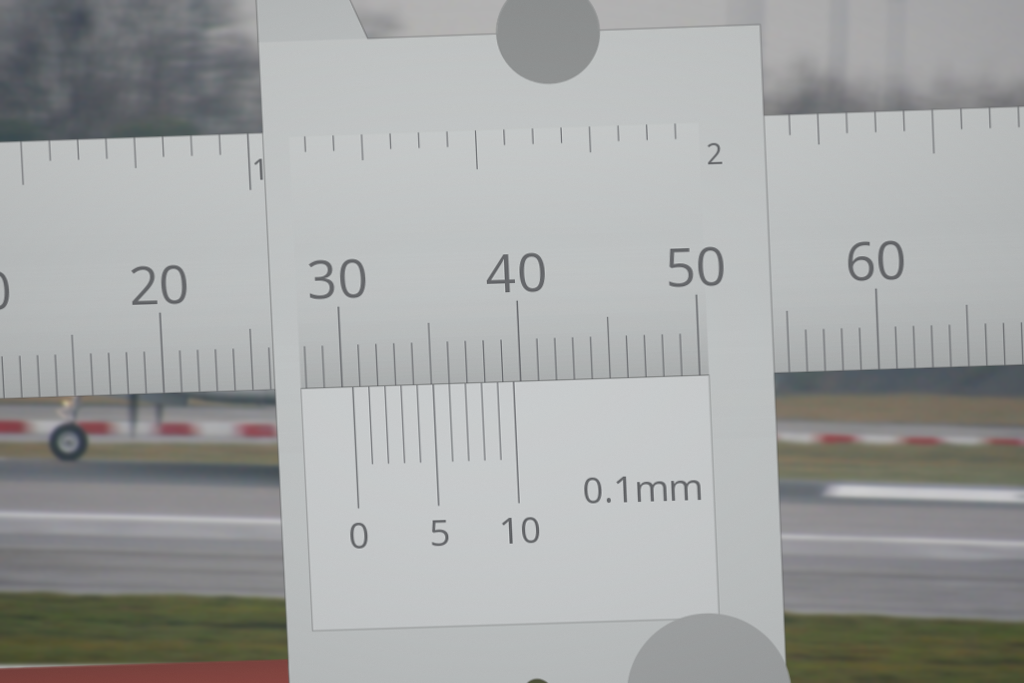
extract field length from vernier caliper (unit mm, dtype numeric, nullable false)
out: 30.6 mm
